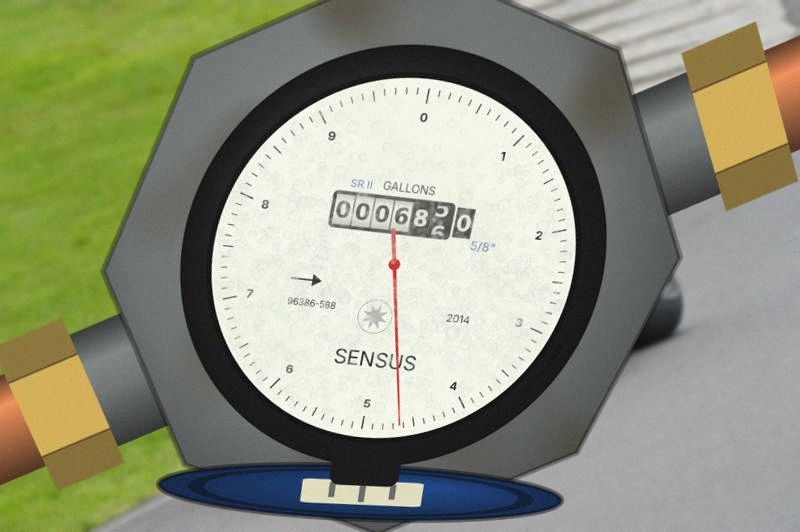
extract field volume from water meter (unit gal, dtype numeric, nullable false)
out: 6854.6 gal
